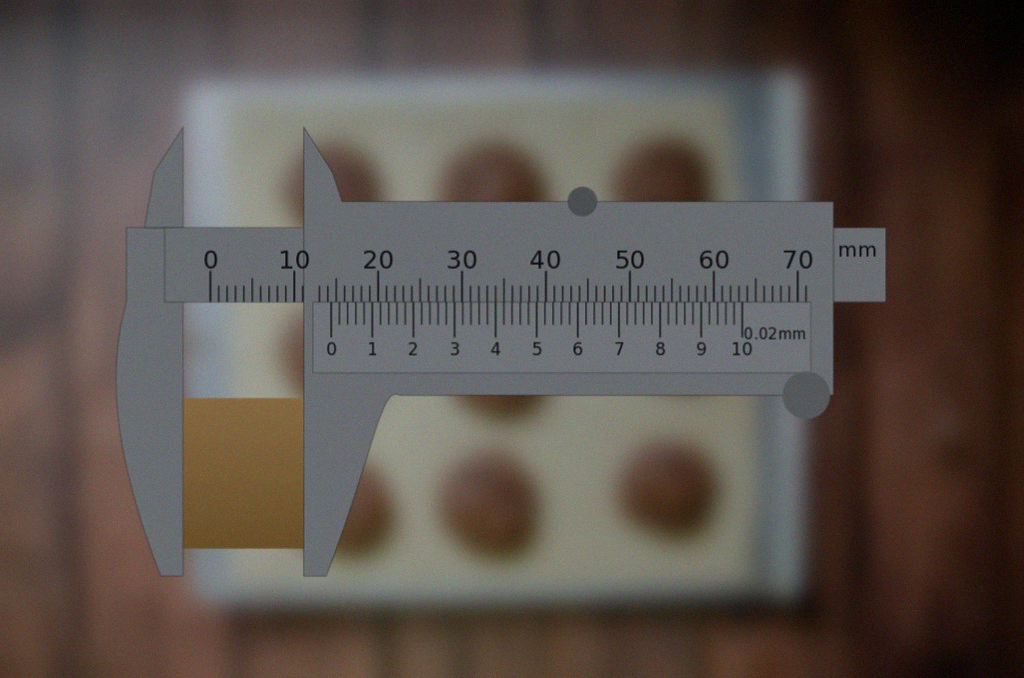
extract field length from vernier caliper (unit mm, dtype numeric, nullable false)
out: 14.4 mm
